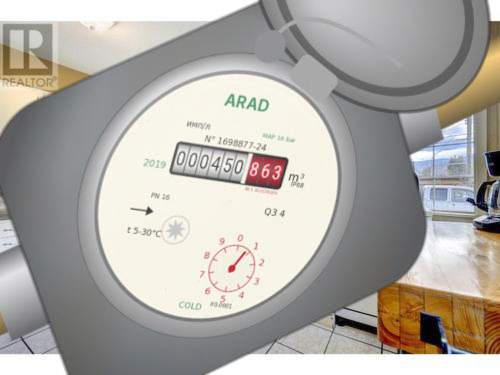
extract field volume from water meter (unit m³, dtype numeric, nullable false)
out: 450.8630 m³
